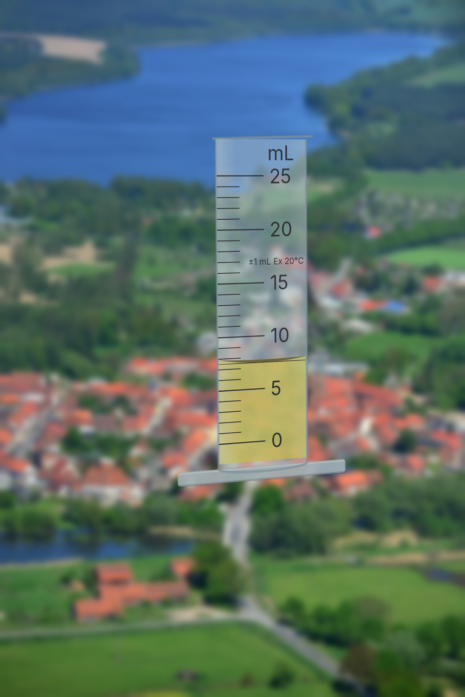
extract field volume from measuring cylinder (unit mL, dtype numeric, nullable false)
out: 7.5 mL
